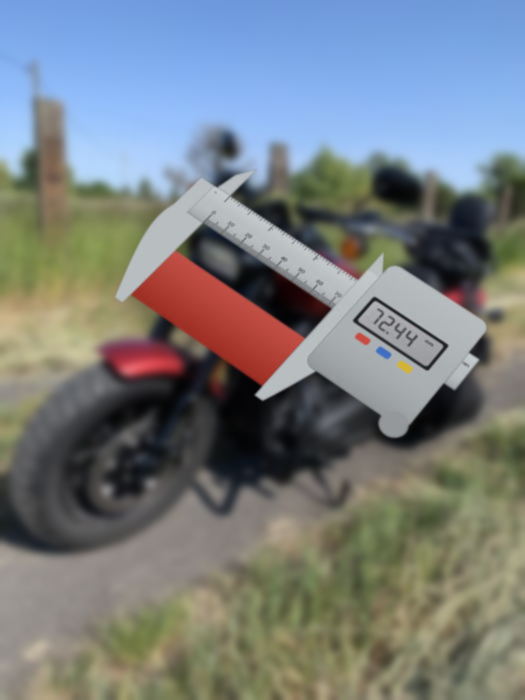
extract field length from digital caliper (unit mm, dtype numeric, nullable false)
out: 72.44 mm
